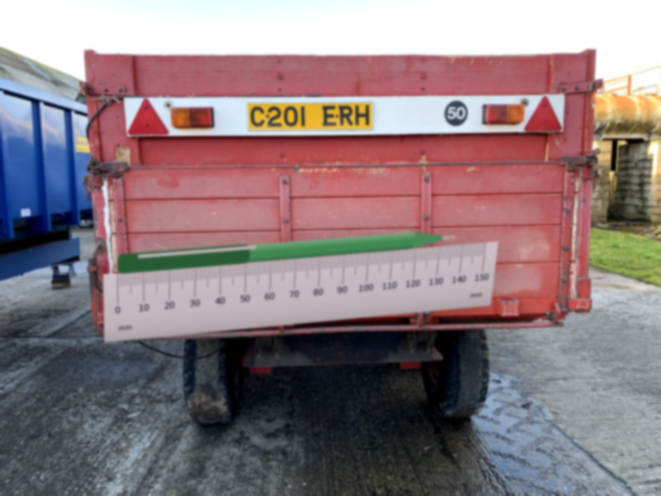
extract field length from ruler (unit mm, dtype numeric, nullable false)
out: 135 mm
